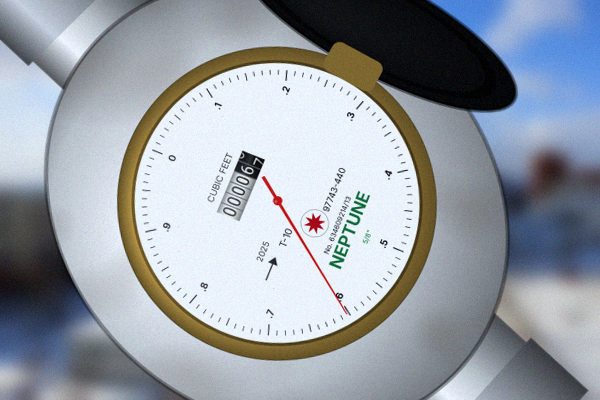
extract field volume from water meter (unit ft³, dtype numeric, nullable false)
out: 66.60 ft³
